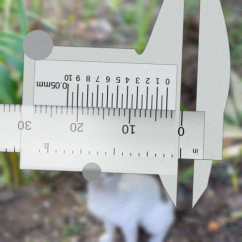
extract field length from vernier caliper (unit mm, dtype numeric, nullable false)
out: 3.0 mm
